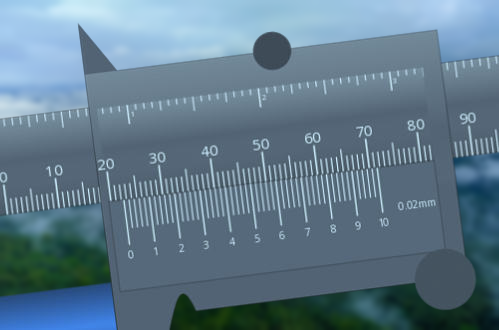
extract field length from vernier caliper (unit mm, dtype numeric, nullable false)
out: 22.5 mm
